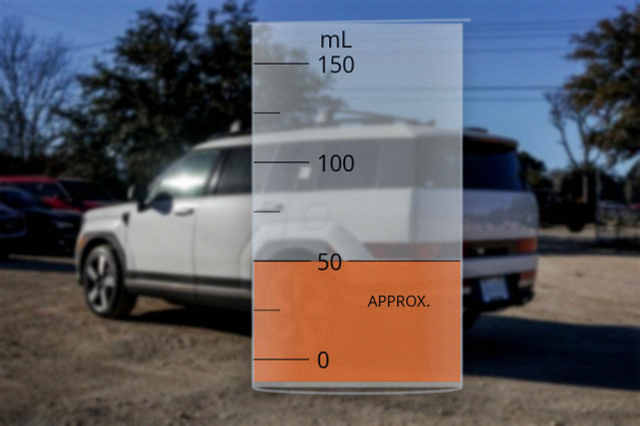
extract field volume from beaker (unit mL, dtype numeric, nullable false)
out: 50 mL
